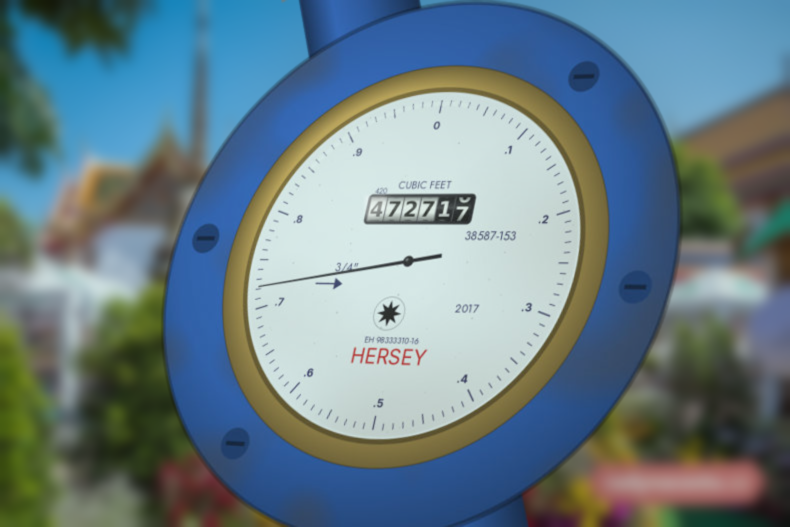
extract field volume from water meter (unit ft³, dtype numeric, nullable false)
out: 472716.72 ft³
